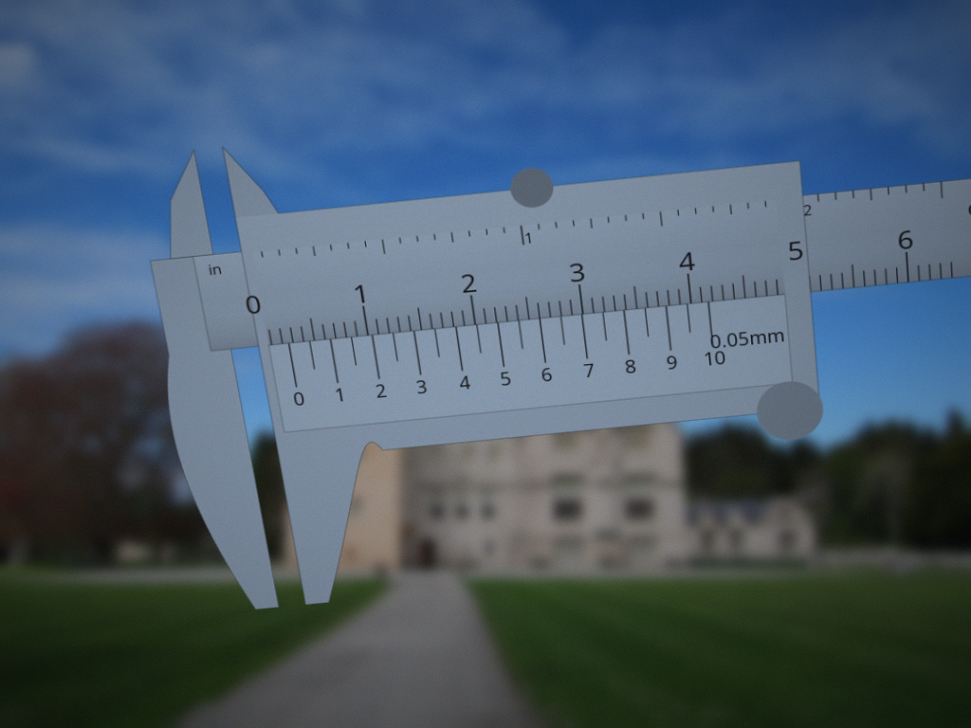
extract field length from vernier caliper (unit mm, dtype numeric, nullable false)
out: 2.6 mm
